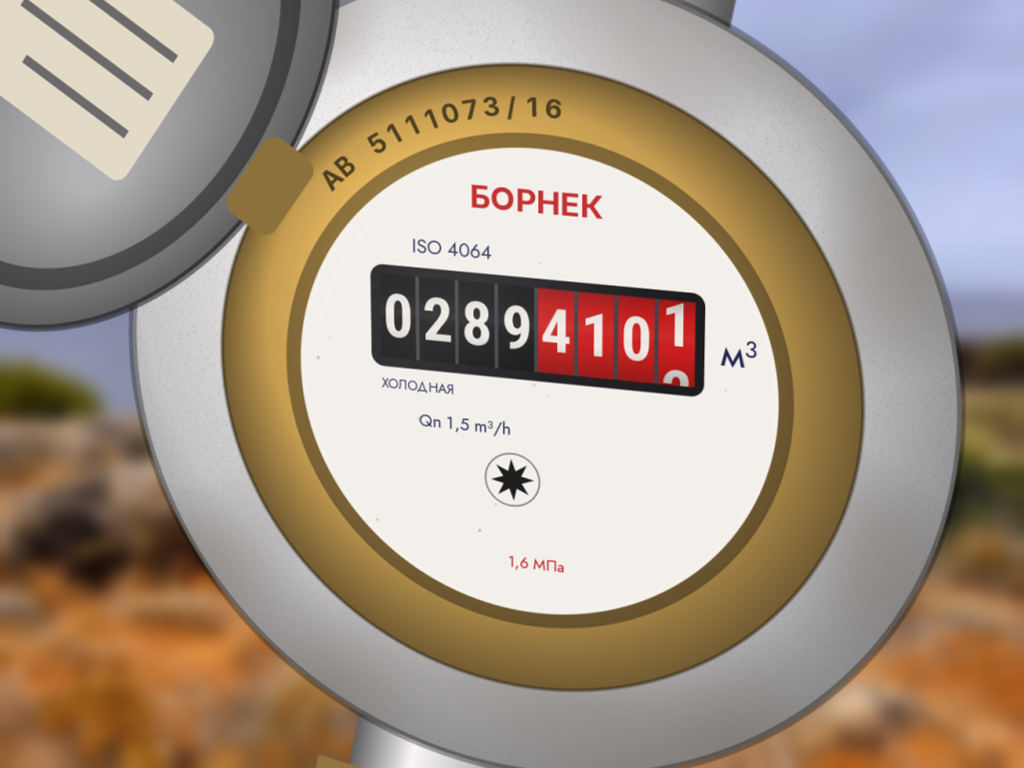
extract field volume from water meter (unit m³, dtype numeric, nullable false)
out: 289.4101 m³
